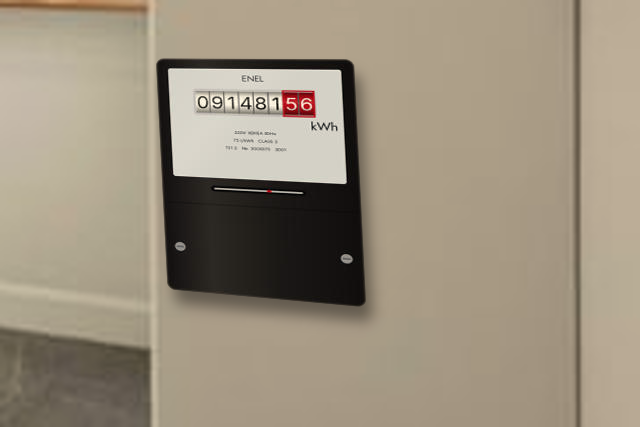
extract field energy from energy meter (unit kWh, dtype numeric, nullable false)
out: 91481.56 kWh
